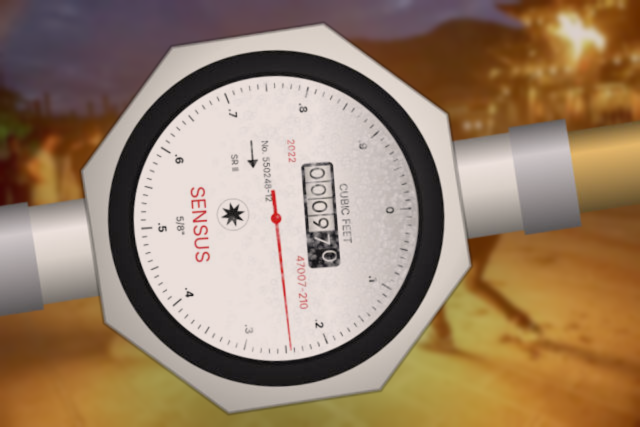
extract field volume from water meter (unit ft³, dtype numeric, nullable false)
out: 970.24 ft³
